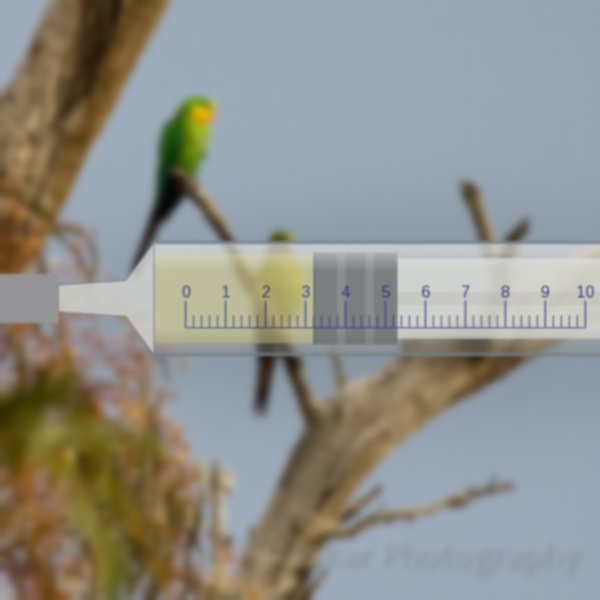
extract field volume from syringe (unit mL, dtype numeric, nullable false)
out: 3.2 mL
